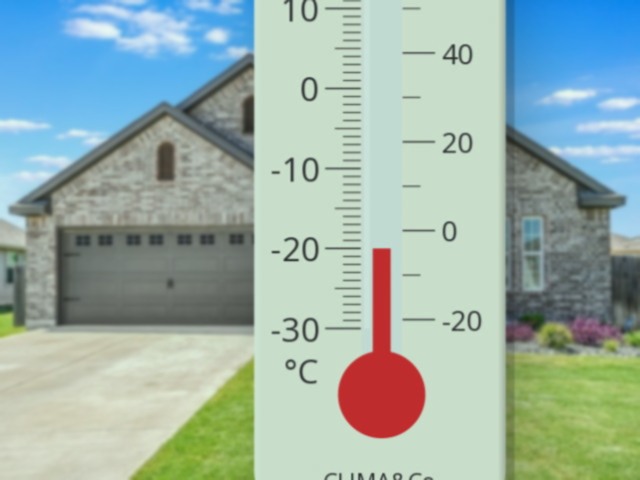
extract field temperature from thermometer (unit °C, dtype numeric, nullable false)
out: -20 °C
